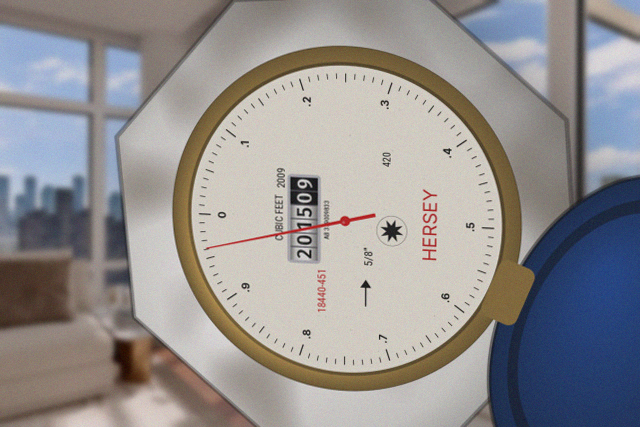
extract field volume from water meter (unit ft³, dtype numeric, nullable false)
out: 201508.96 ft³
